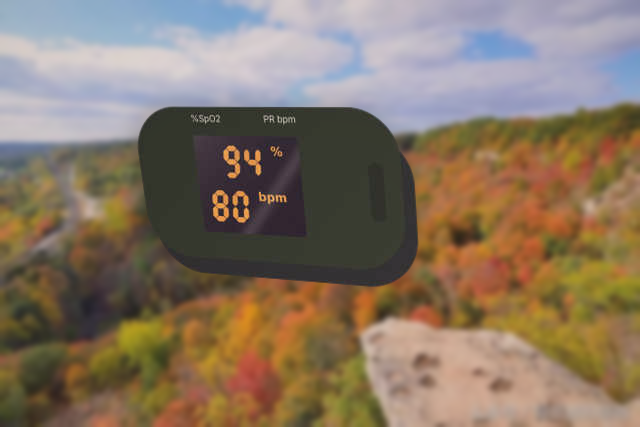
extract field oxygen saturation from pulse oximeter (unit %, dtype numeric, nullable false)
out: 94 %
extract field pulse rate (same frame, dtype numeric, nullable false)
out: 80 bpm
